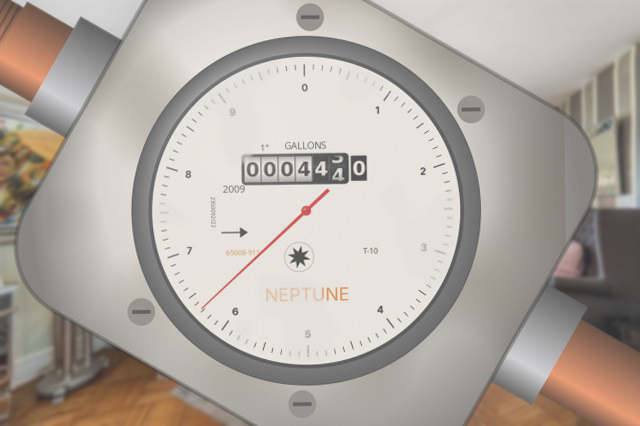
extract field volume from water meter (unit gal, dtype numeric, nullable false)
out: 4436.3 gal
